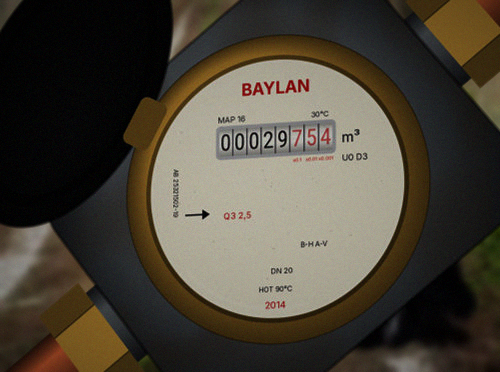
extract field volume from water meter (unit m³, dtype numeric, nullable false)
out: 29.754 m³
